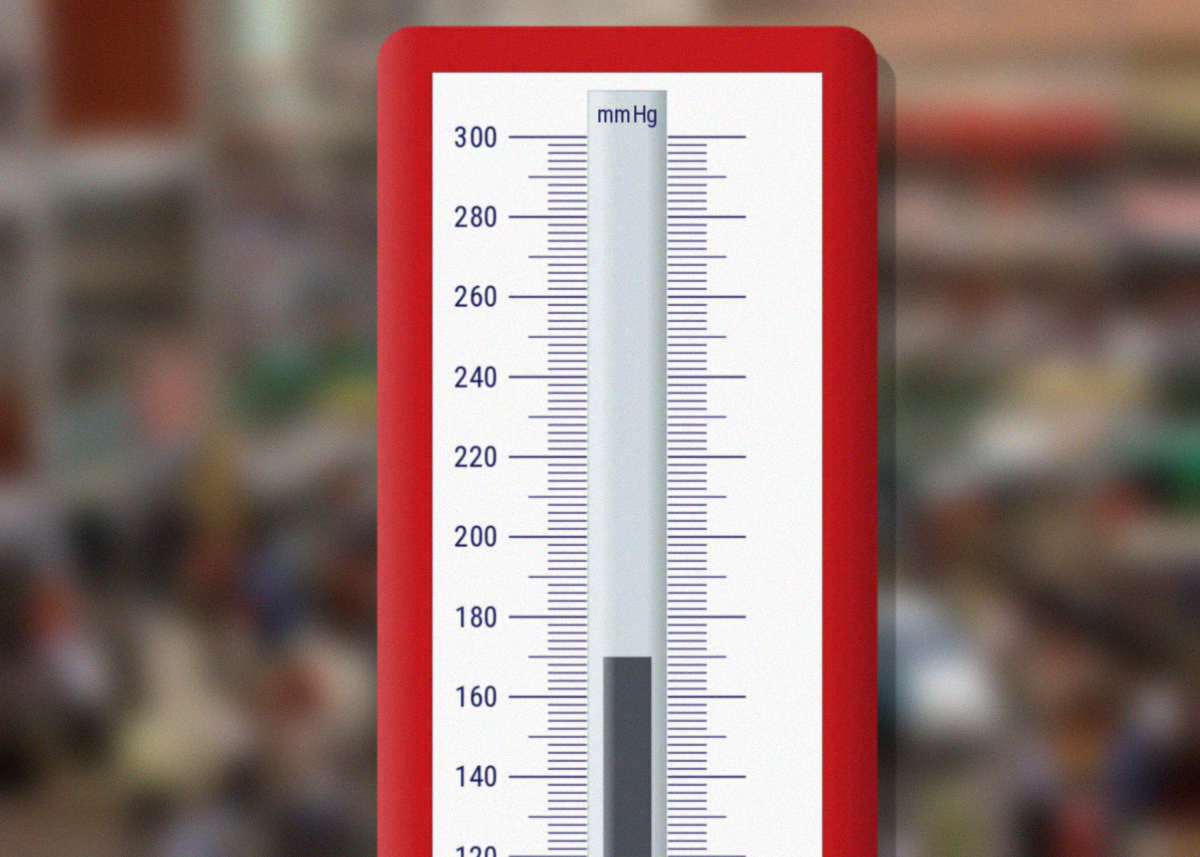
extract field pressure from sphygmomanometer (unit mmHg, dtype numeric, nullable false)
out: 170 mmHg
